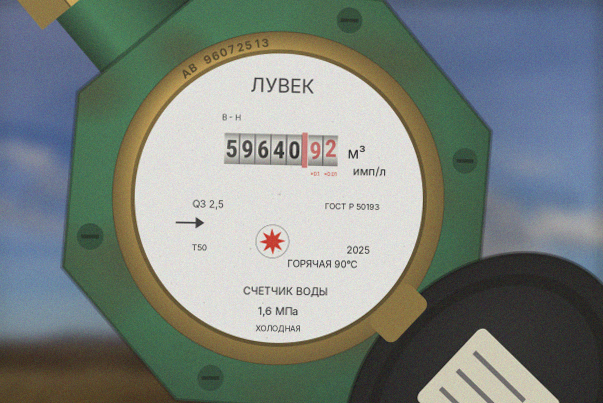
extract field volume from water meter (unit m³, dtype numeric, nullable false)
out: 59640.92 m³
